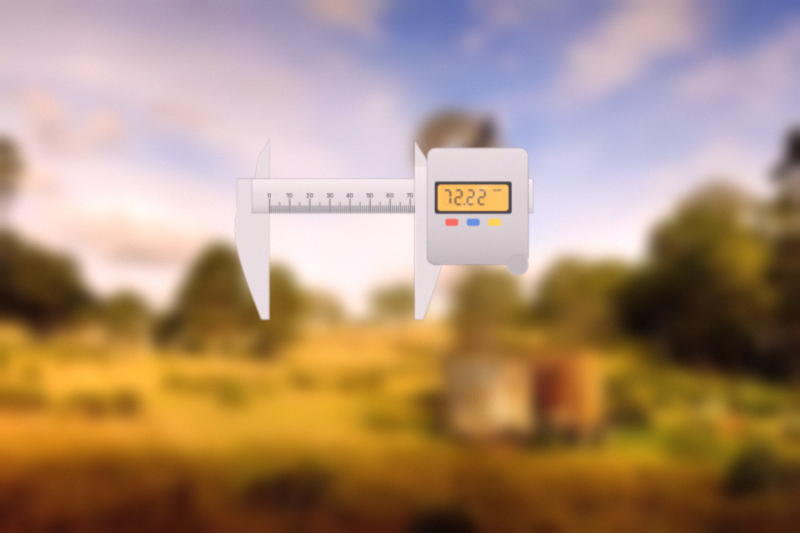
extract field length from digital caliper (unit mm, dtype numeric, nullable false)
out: 72.22 mm
